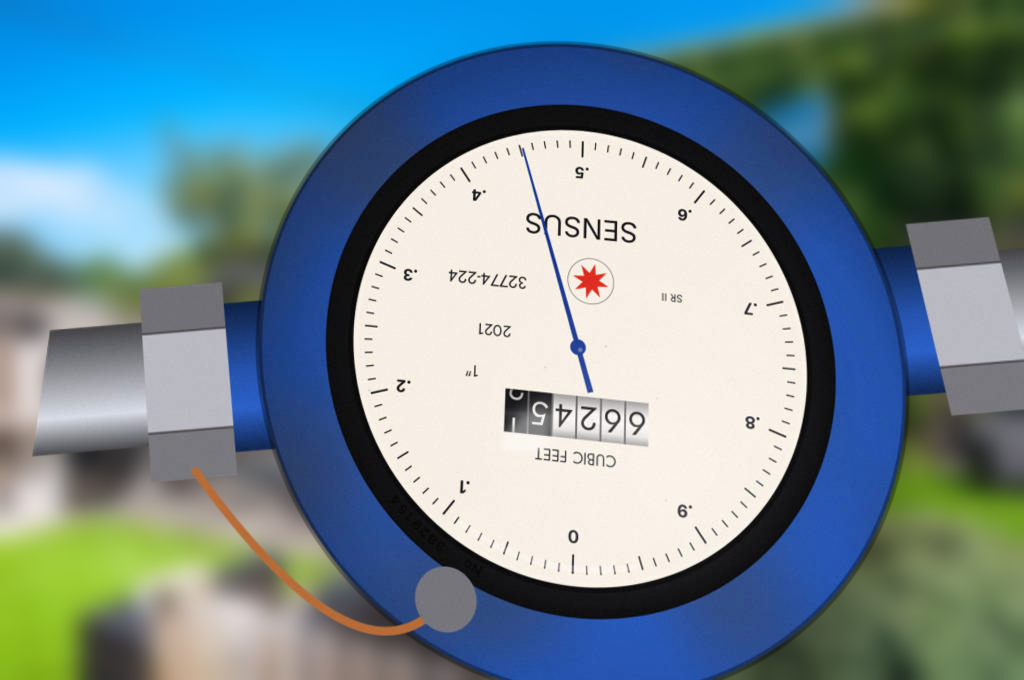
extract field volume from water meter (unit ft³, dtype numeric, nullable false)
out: 662451.45 ft³
